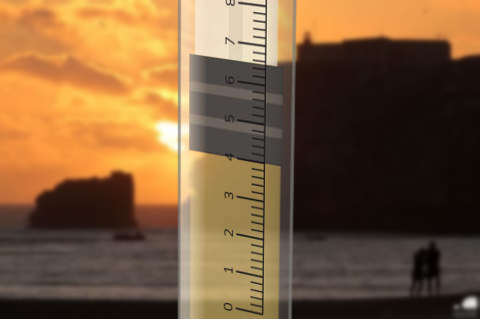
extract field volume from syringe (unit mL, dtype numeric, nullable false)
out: 4 mL
